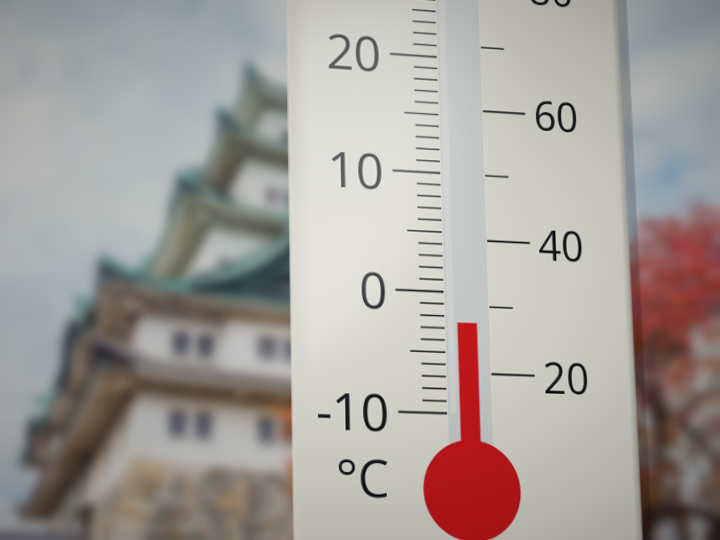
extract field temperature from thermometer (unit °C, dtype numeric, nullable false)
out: -2.5 °C
